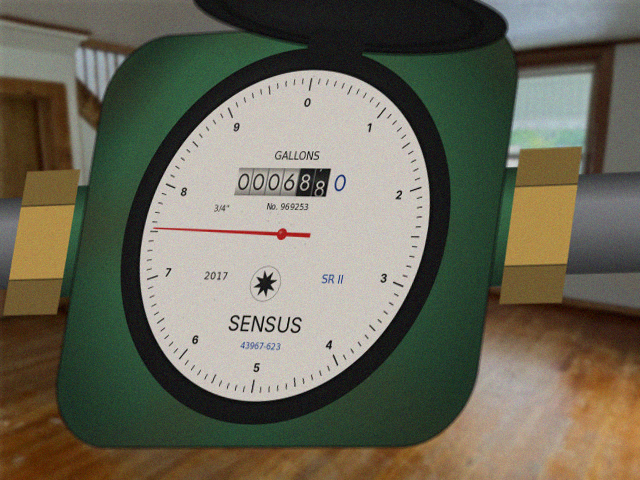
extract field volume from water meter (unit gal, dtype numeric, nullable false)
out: 6877.5 gal
